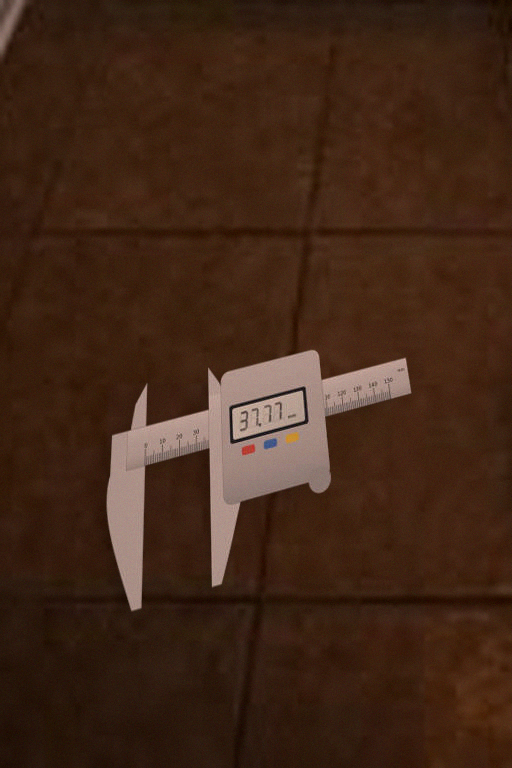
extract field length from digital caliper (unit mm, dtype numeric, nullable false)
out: 37.77 mm
